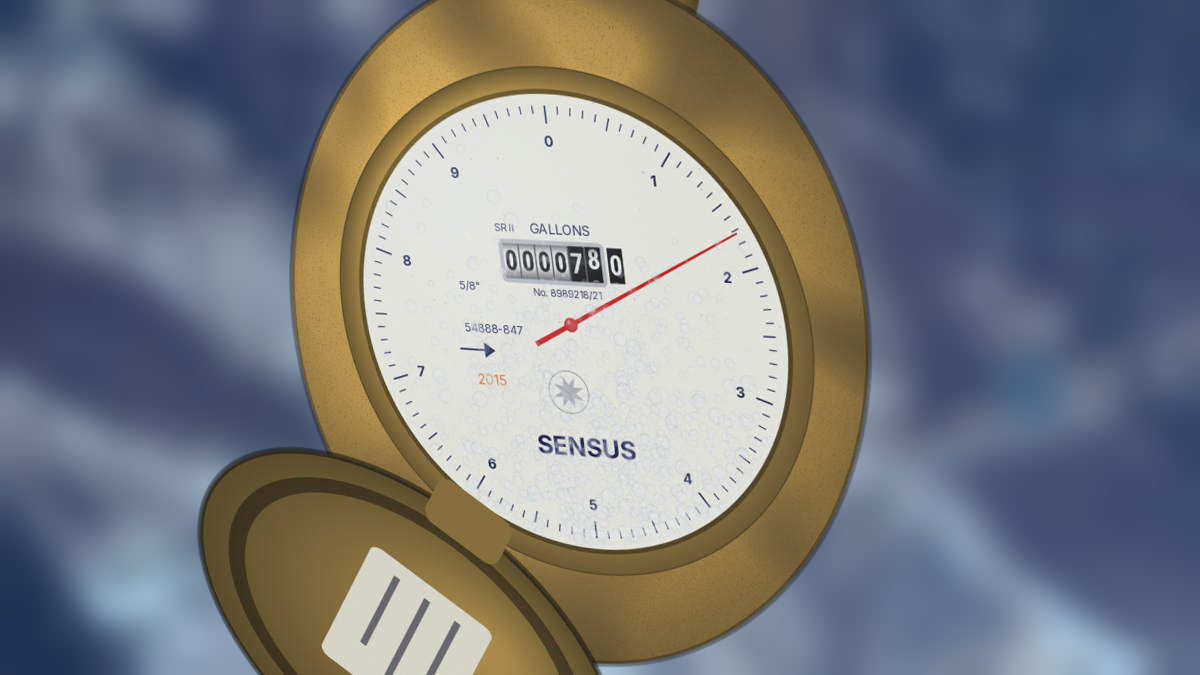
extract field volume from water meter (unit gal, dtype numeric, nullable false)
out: 781.7 gal
